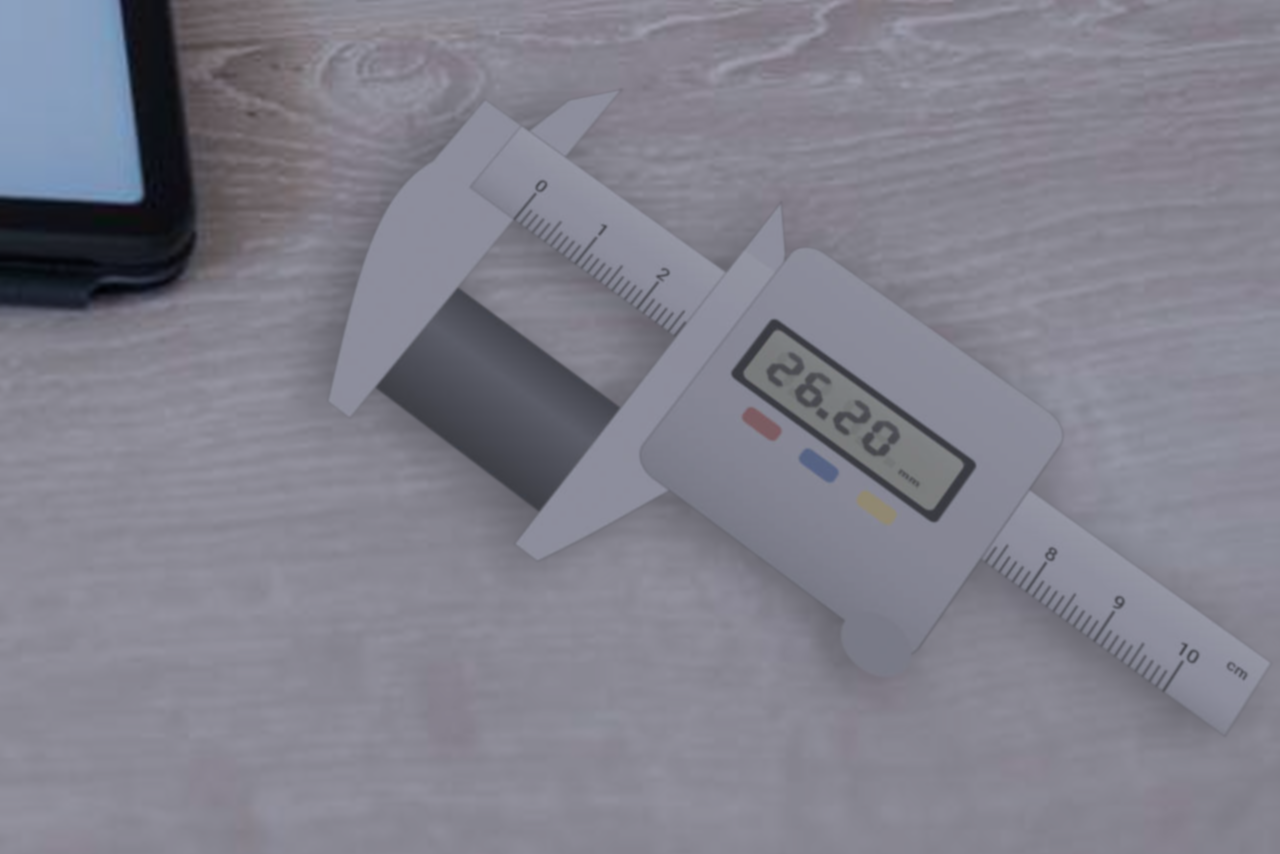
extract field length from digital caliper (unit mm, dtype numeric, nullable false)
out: 26.20 mm
